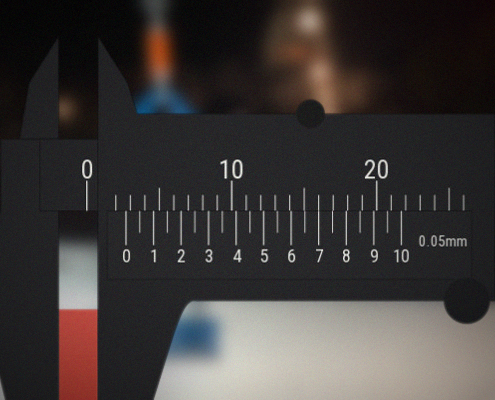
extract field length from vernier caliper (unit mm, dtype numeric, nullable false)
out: 2.7 mm
